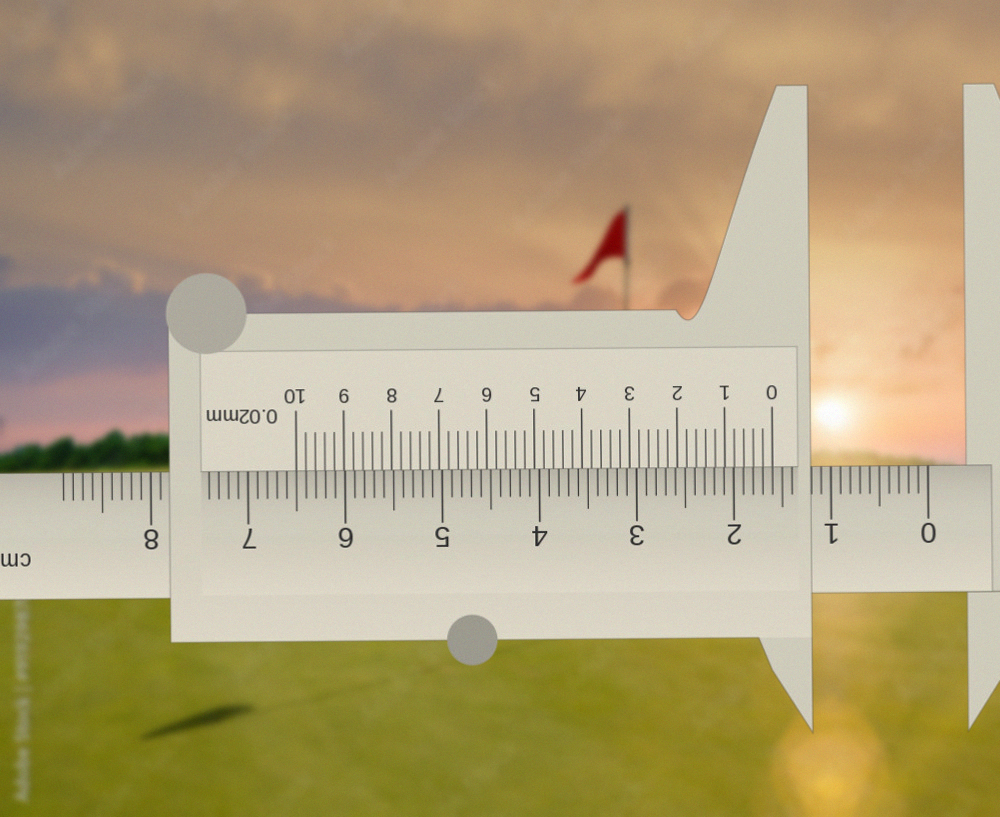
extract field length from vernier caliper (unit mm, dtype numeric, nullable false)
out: 16.0 mm
